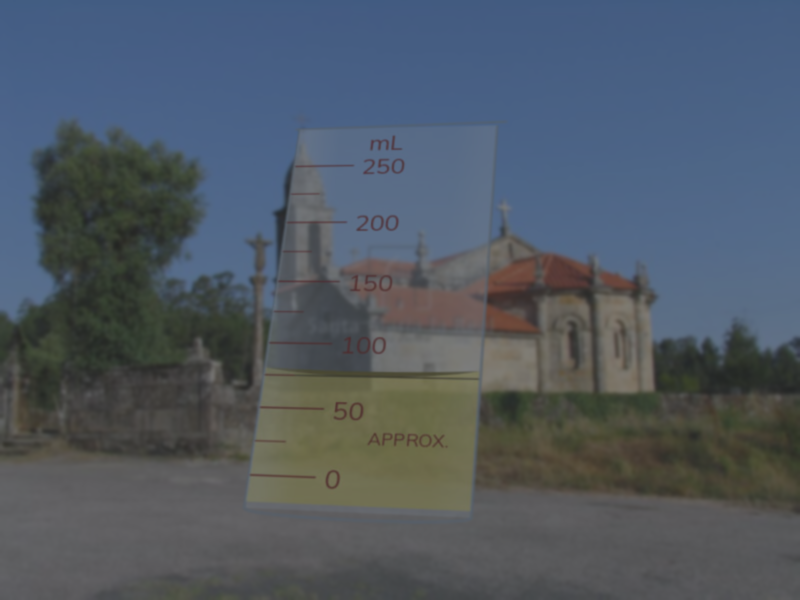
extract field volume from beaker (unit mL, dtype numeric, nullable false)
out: 75 mL
